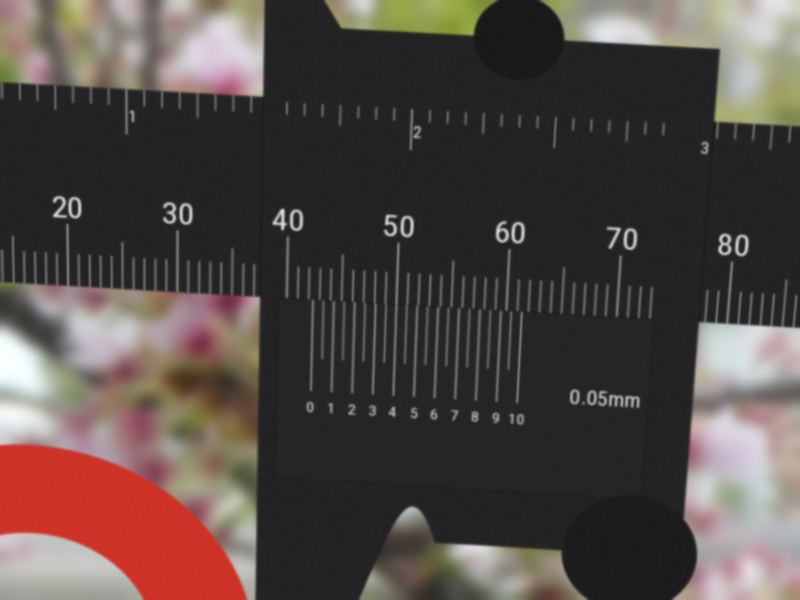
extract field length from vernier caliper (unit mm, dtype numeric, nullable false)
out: 42.4 mm
